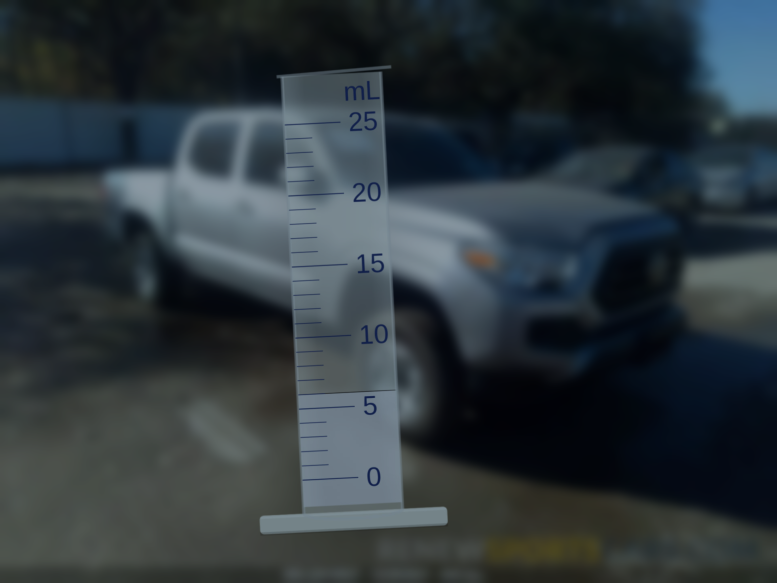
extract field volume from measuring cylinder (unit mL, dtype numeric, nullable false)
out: 6 mL
